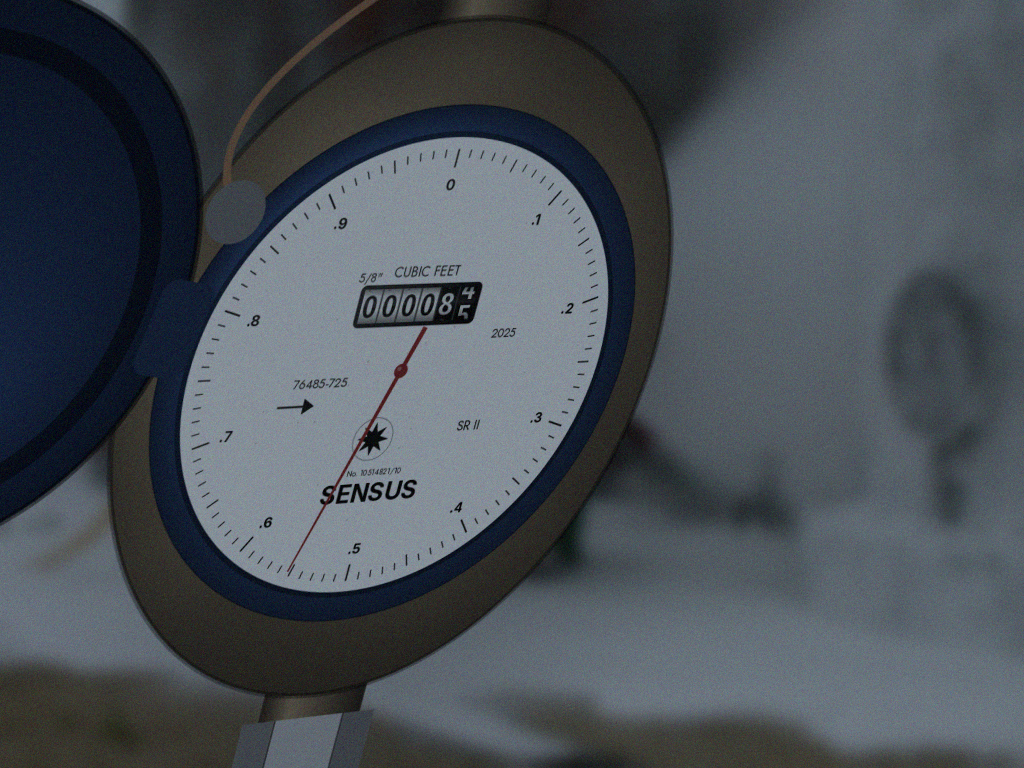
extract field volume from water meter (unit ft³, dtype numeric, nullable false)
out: 84.55 ft³
